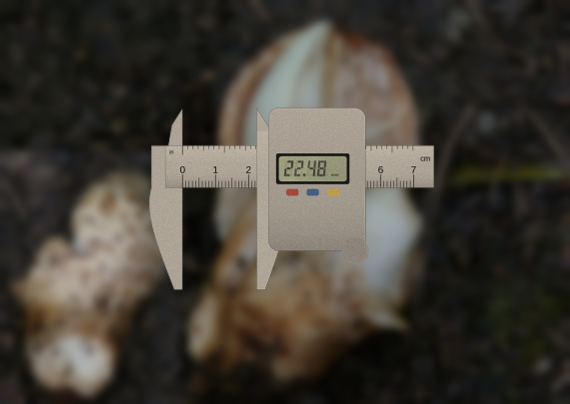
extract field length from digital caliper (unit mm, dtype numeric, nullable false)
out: 22.48 mm
